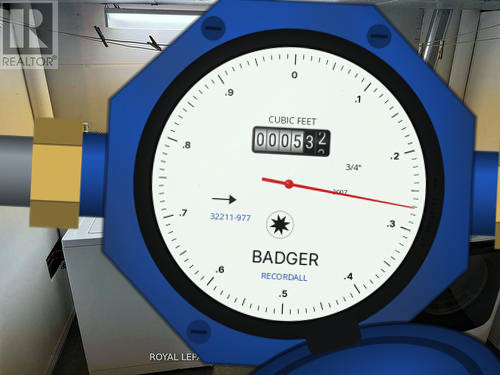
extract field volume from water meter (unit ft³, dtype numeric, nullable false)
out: 532.27 ft³
